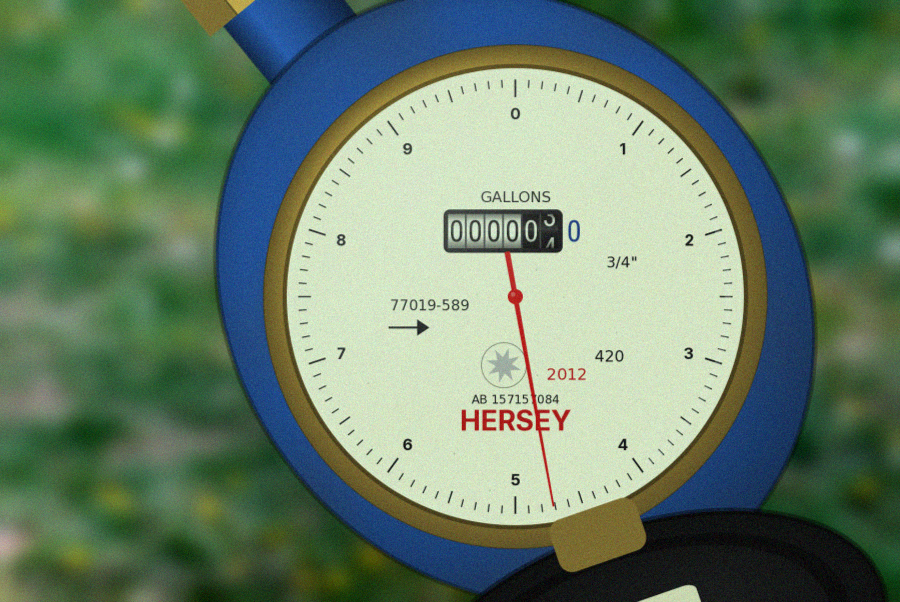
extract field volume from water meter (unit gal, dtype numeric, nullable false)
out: 34.7 gal
